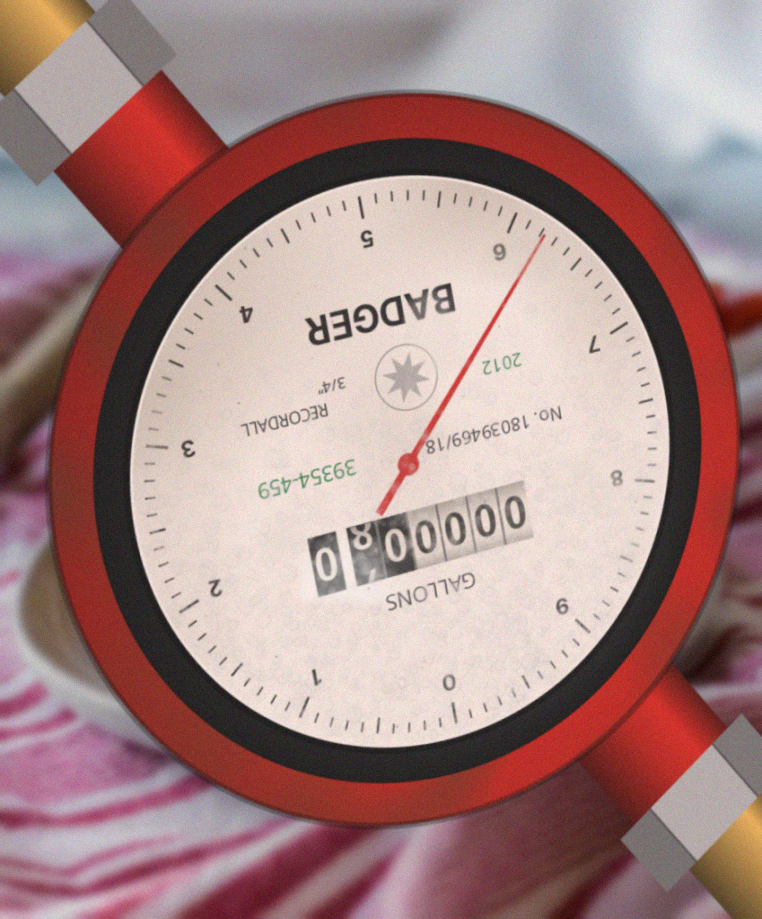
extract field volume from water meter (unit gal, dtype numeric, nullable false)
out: 76.2 gal
